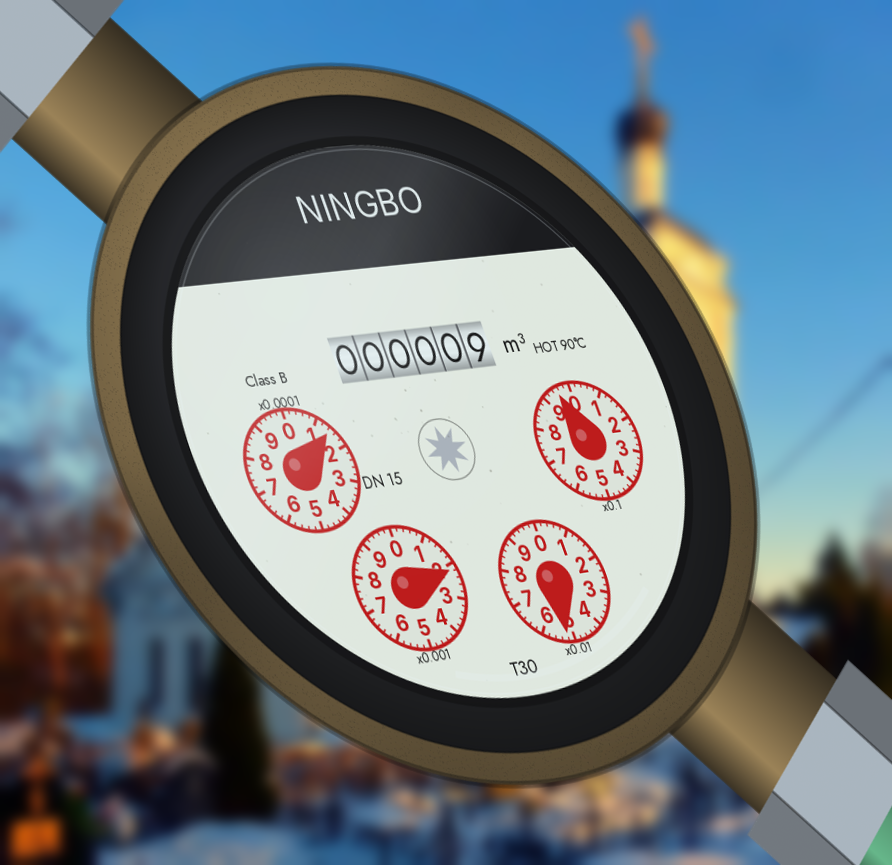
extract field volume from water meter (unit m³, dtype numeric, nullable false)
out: 8.9521 m³
